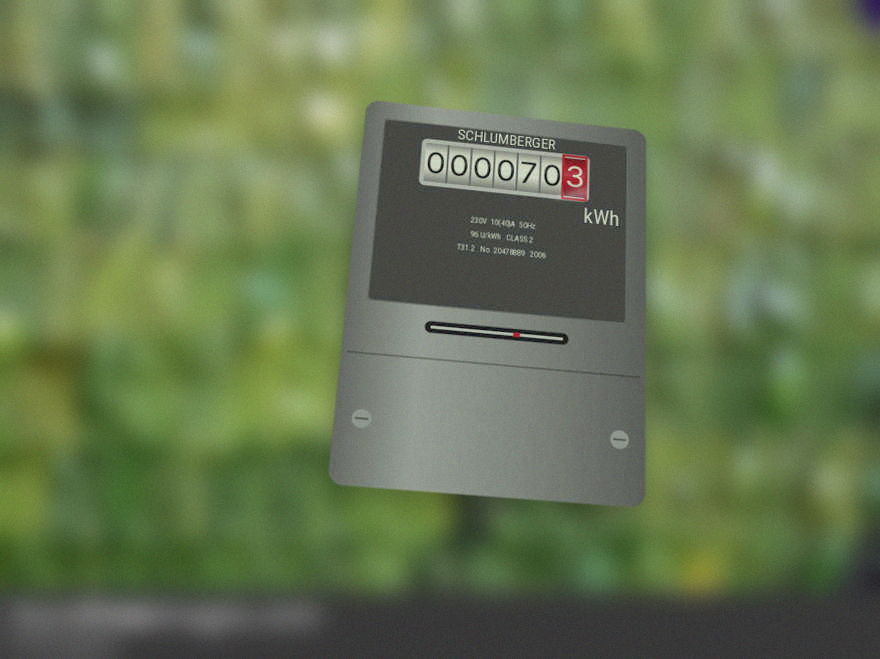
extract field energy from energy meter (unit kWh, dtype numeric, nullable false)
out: 70.3 kWh
